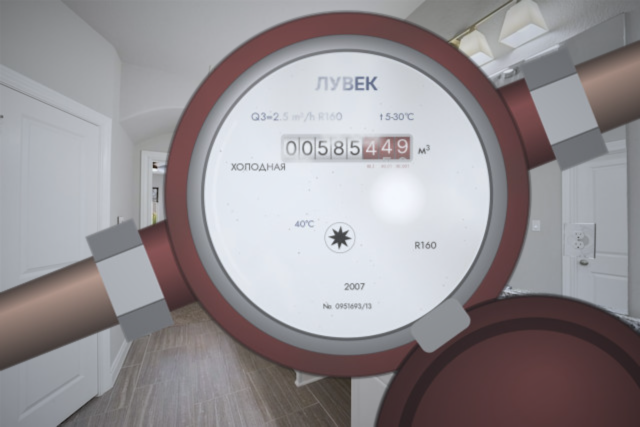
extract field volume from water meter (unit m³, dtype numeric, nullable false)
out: 585.449 m³
